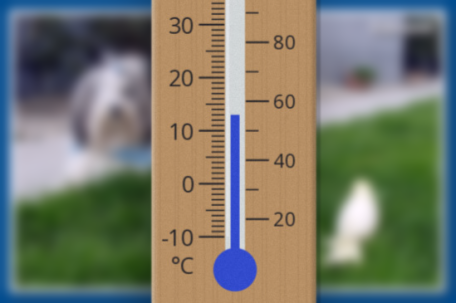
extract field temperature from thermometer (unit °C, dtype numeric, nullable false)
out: 13 °C
